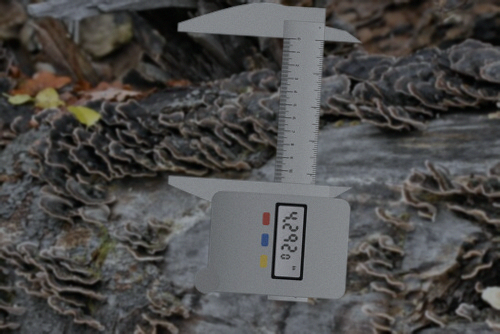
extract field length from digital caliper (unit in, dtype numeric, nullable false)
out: 4.2920 in
